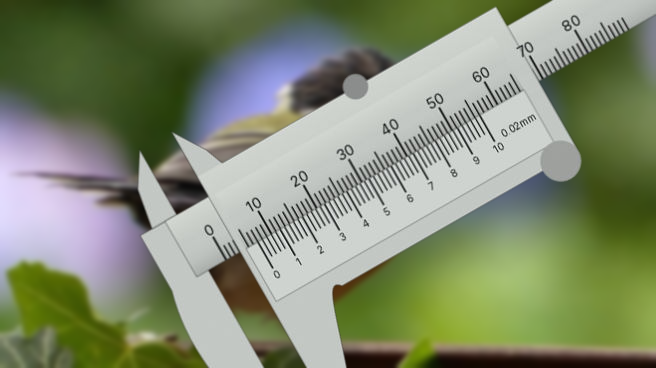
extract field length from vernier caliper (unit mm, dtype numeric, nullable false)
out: 7.0 mm
